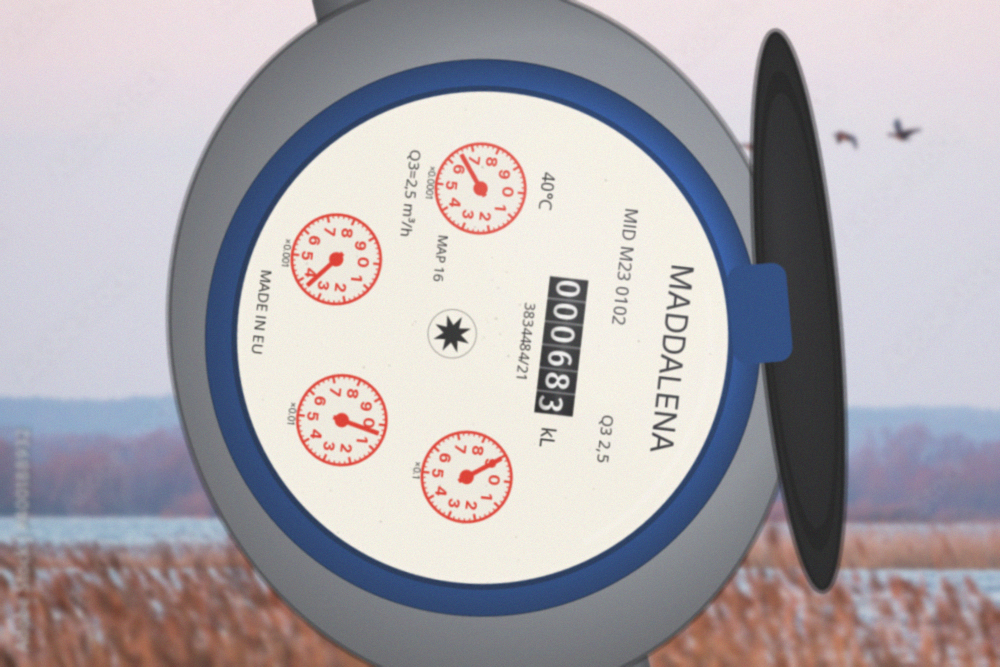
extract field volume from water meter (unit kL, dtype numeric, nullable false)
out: 682.9036 kL
